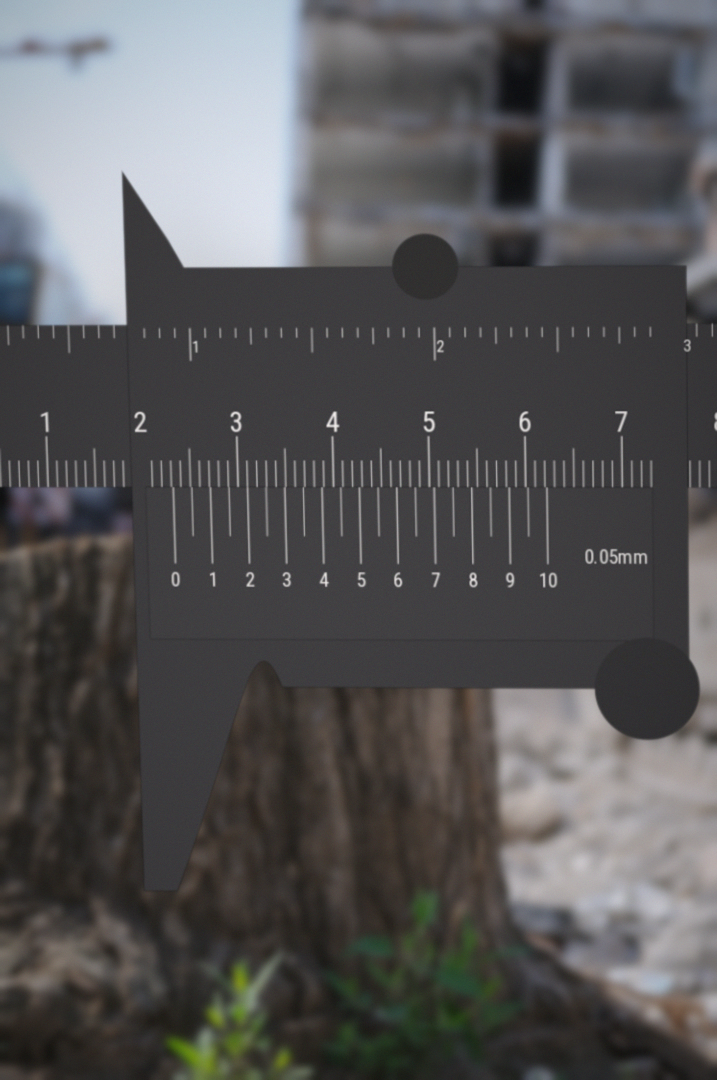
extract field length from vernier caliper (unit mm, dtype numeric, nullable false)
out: 23.2 mm
